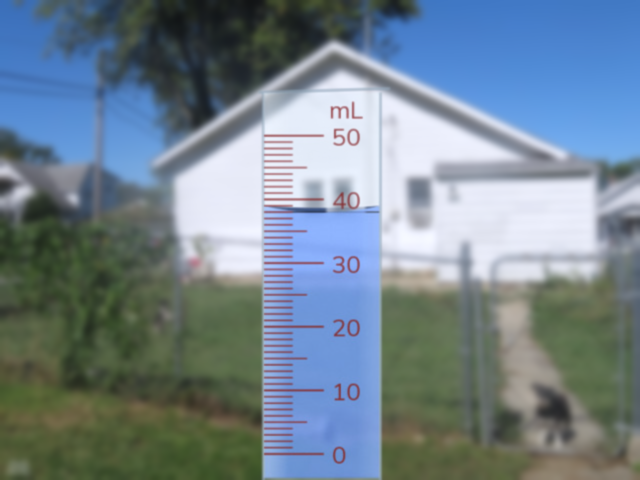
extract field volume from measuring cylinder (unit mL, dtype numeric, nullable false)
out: 38 mL
